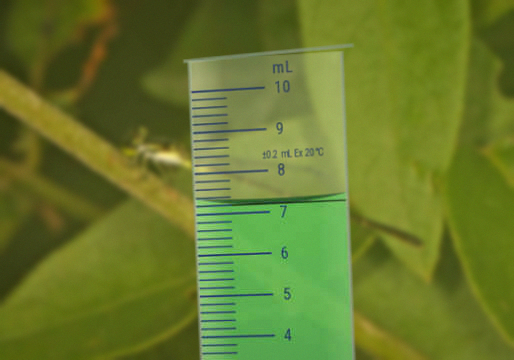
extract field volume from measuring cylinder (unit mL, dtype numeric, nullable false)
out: 7.2 mL
